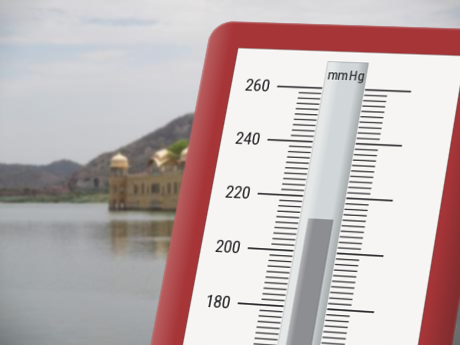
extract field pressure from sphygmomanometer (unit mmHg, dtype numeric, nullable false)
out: 212 mmHg
